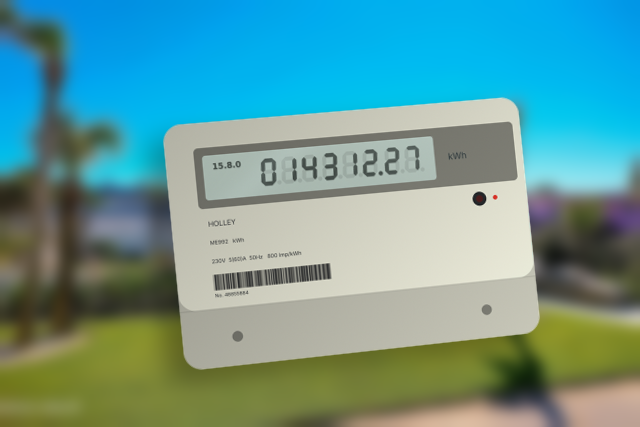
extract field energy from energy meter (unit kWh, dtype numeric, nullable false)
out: 14312.27 kWh
